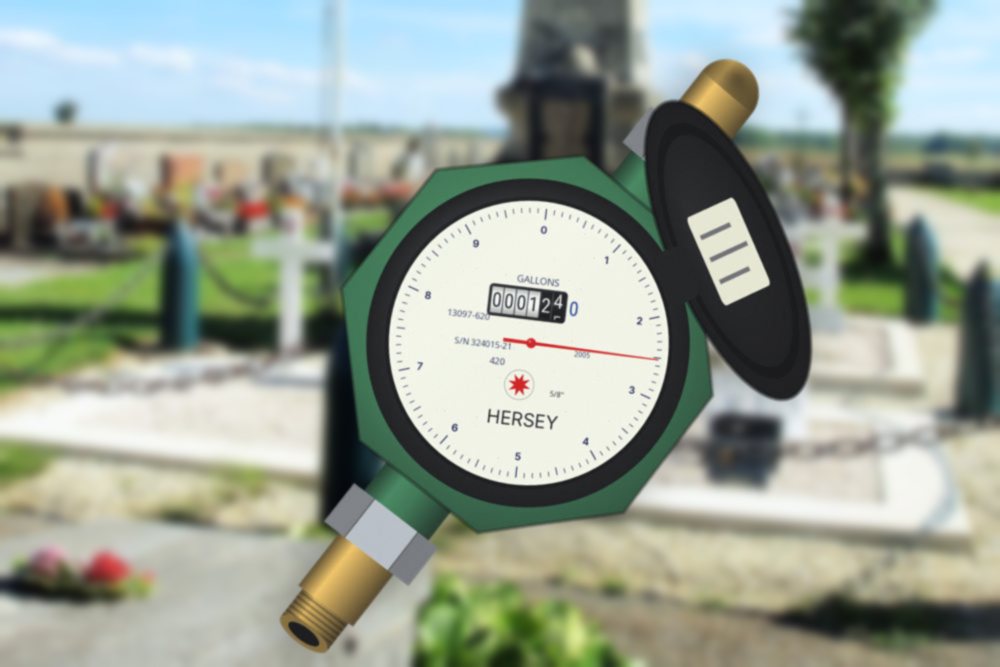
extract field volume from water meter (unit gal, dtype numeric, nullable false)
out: 1242.5 gal
